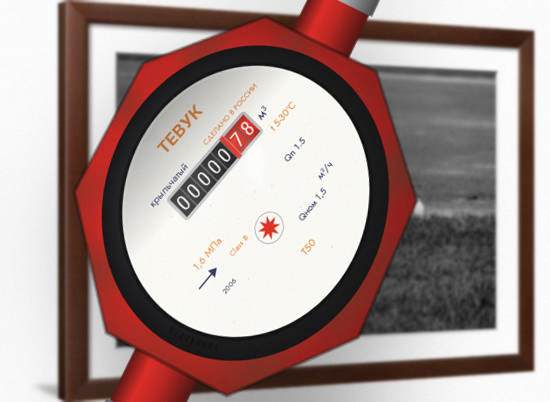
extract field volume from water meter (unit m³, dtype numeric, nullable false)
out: 0.78 m³
